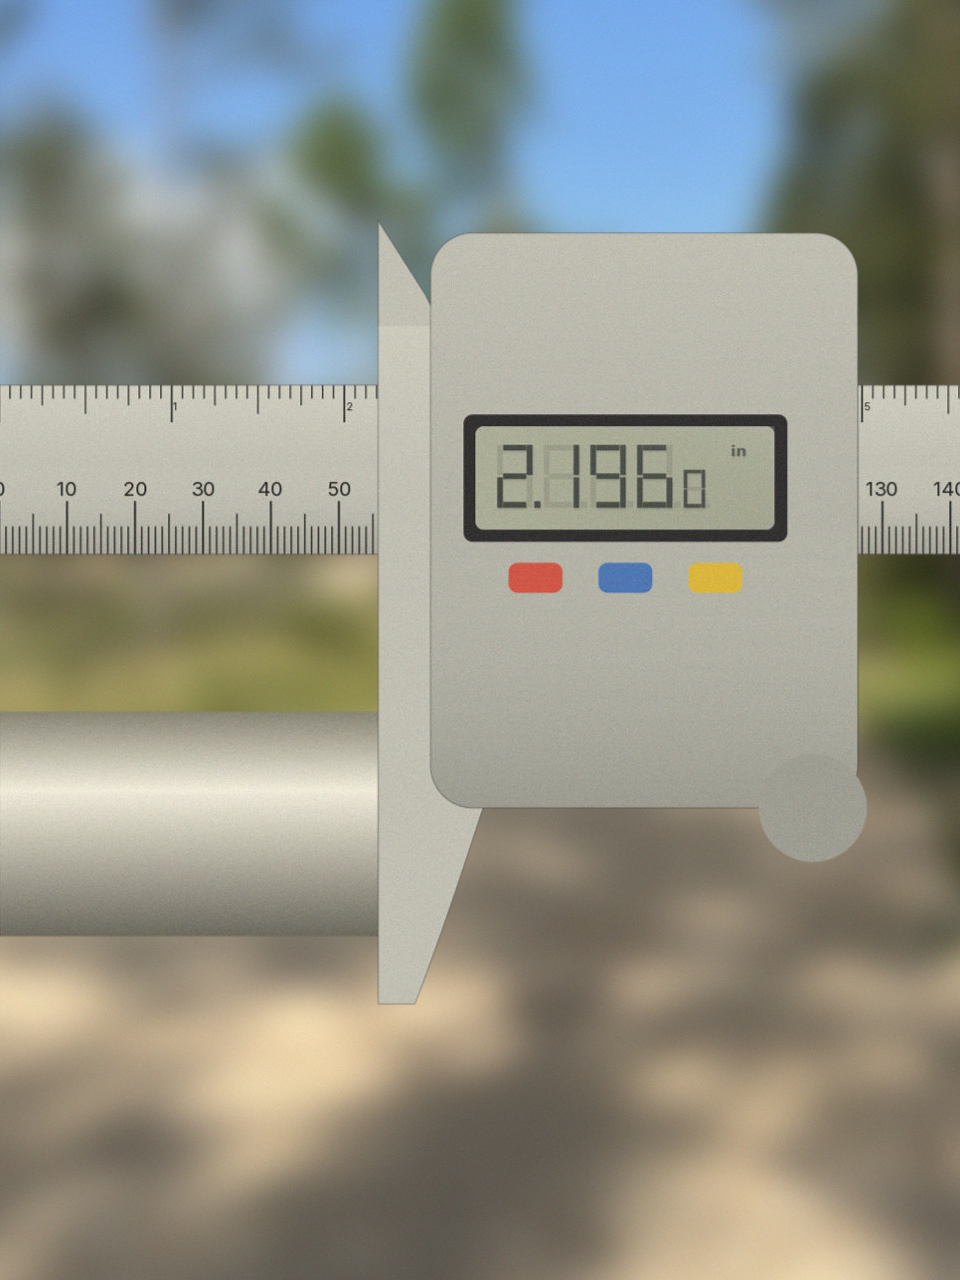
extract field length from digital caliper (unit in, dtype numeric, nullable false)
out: 2.1960 in
